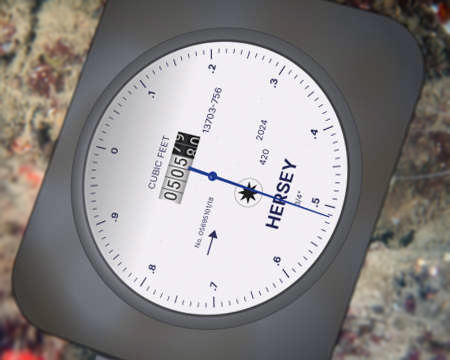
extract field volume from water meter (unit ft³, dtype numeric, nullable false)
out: 50579.51 ft³
